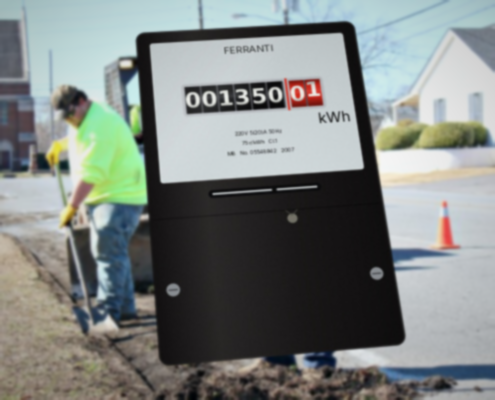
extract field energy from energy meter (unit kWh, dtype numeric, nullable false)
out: 1350.01 kWh
